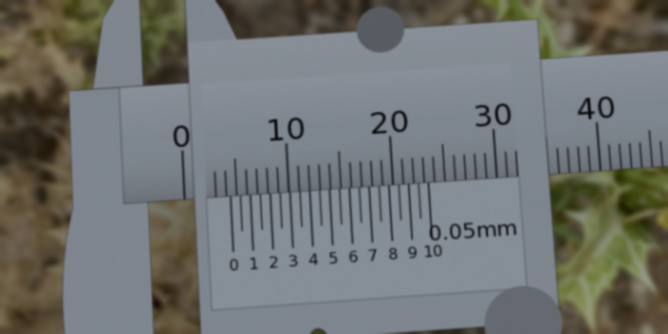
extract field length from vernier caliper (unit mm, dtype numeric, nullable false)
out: 4.4 mm
